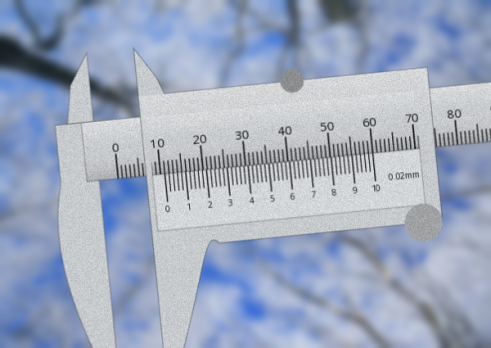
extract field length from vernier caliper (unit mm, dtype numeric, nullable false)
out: 11.0 mm
